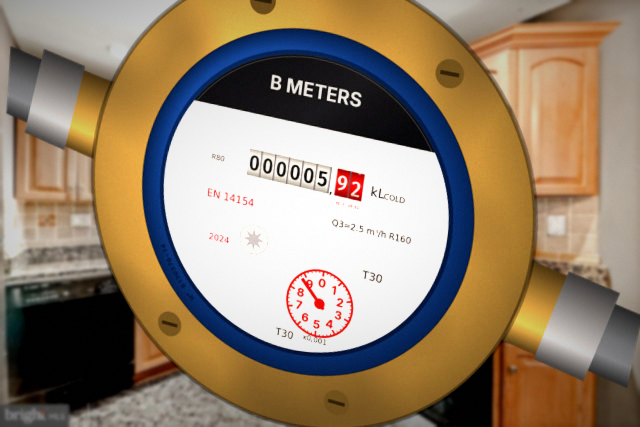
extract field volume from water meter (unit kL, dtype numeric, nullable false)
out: 5.918 kL
